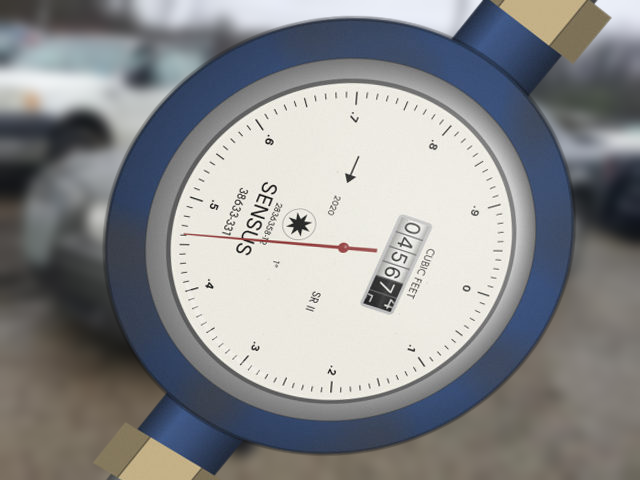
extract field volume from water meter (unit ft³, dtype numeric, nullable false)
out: 45674.46 ft³
